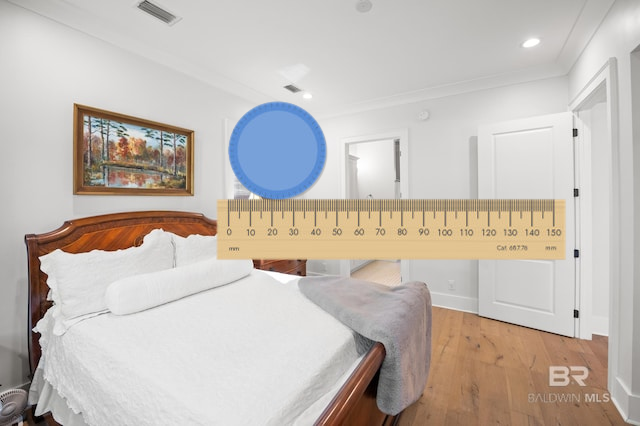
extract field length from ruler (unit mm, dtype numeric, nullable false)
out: 45 mm
